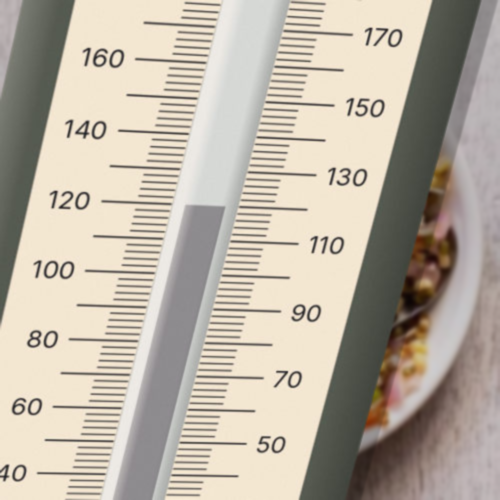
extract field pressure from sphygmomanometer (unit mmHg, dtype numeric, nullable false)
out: 120 mmHg
